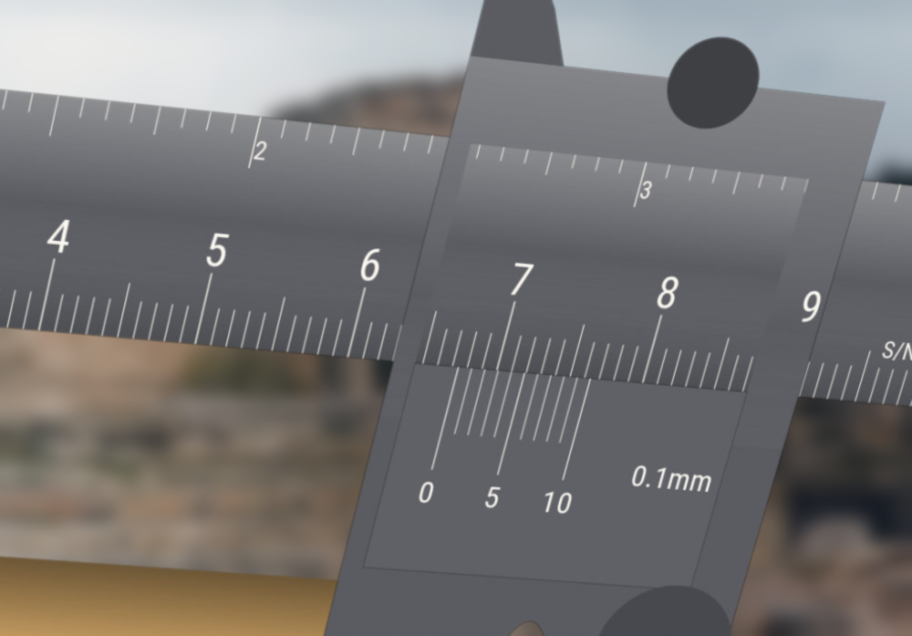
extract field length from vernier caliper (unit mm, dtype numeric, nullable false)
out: 67.4 mm
